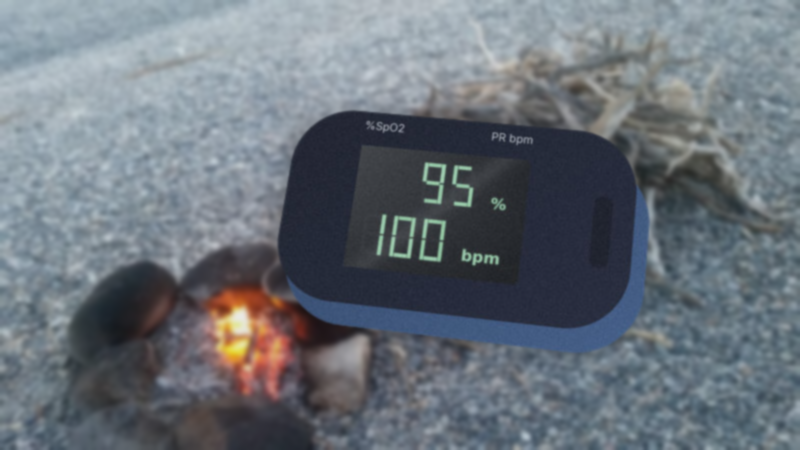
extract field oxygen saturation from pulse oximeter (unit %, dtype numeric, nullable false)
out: 95 %
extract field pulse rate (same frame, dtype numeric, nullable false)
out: 100 bpm
